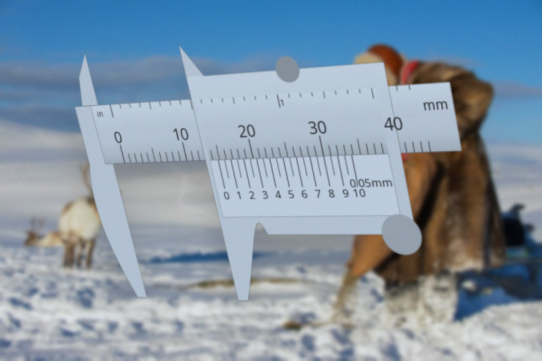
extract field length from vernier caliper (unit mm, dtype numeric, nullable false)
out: 14.8 mm
